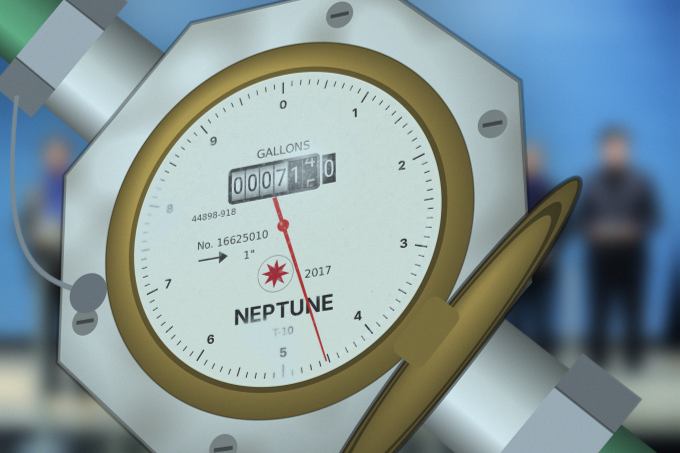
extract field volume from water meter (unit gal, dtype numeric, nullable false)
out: 7144.5 gal
